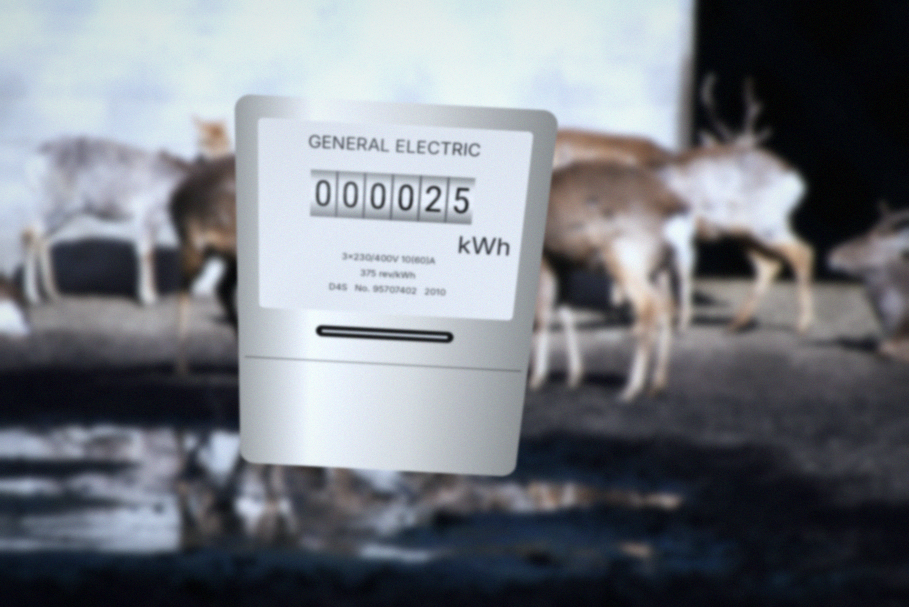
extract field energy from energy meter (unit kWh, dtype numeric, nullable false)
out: 25 kWh
